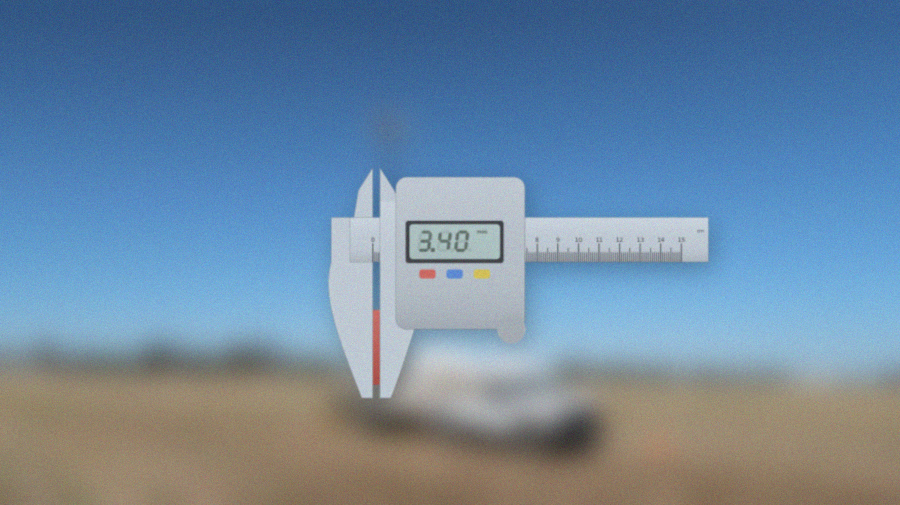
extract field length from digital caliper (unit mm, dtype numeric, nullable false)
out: 3.40 mm
